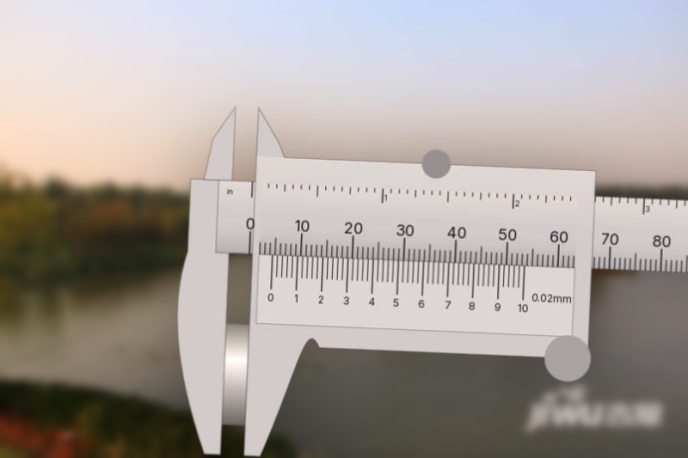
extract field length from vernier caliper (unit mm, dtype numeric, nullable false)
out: 4.5 mm
